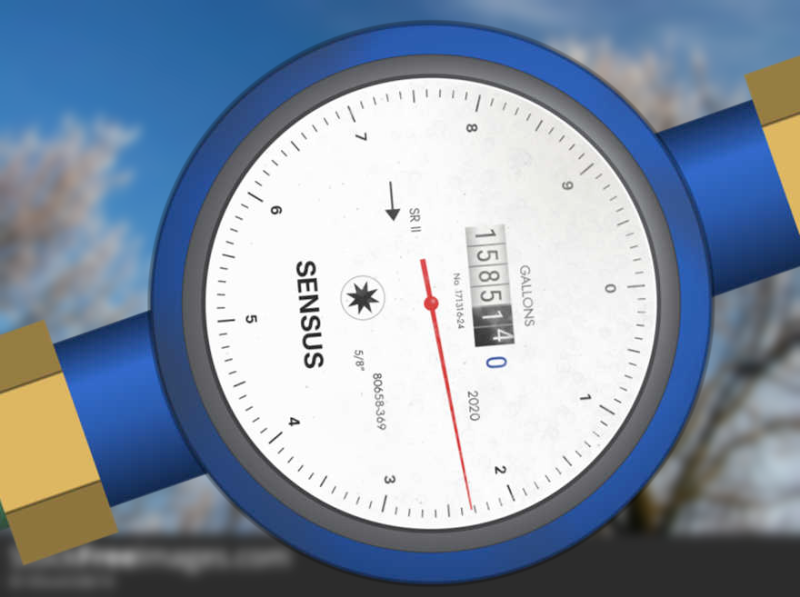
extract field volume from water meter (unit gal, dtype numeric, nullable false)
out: 1585142.3 gal
